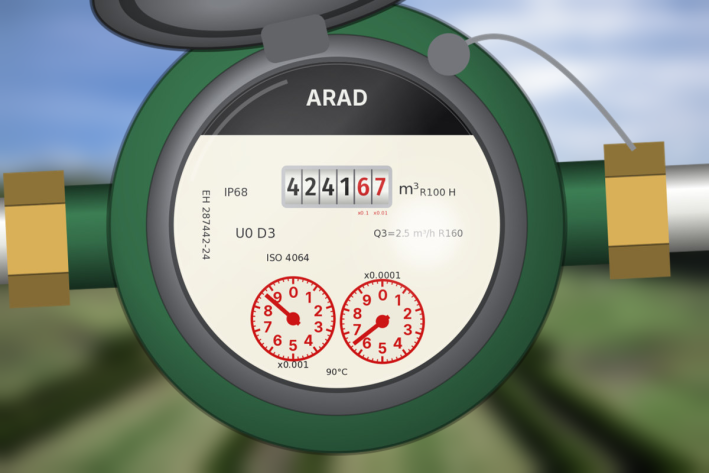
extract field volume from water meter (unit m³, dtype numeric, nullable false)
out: 4241.6786 m³
